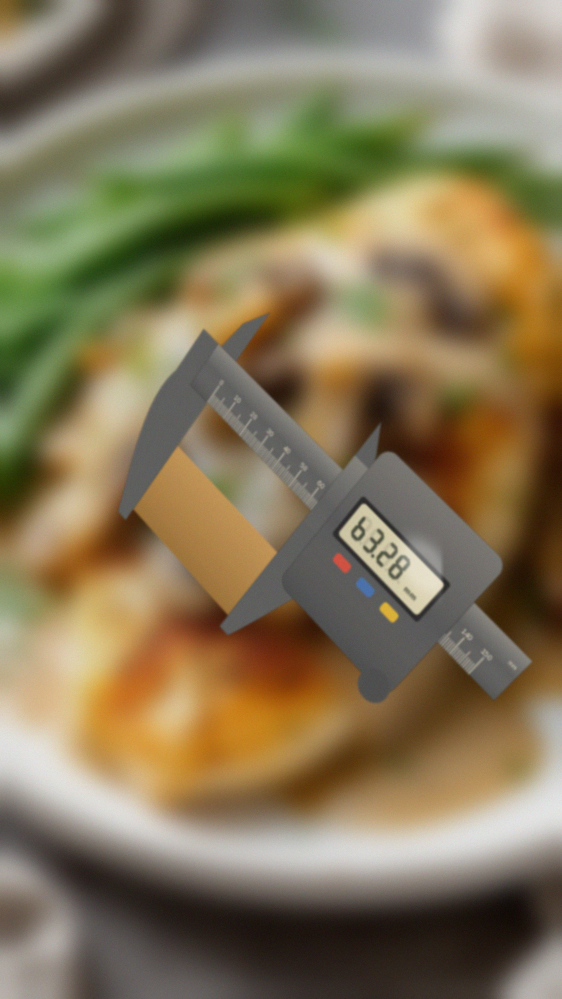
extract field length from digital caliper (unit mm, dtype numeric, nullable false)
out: 63.28 mm
